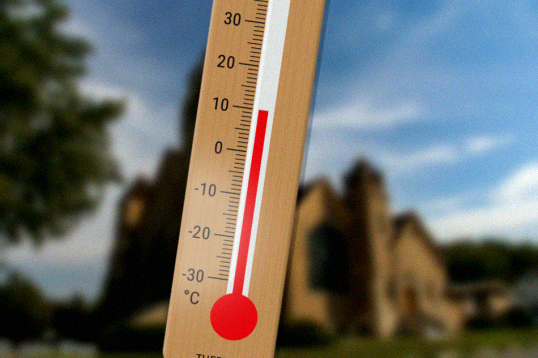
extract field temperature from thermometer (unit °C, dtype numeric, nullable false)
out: 10 °C
